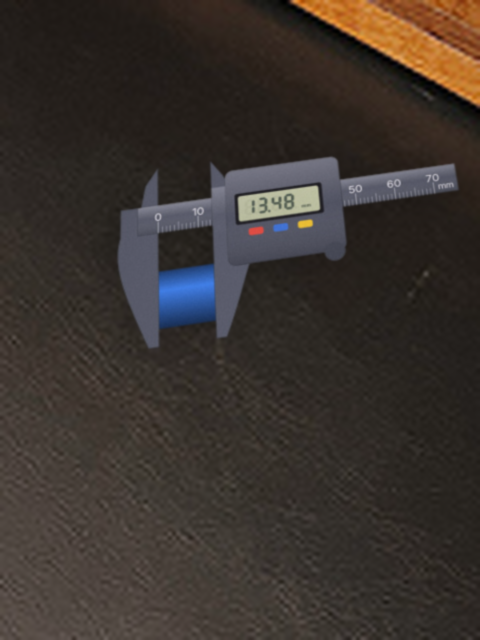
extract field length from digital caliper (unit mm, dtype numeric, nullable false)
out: 13.48 mm
